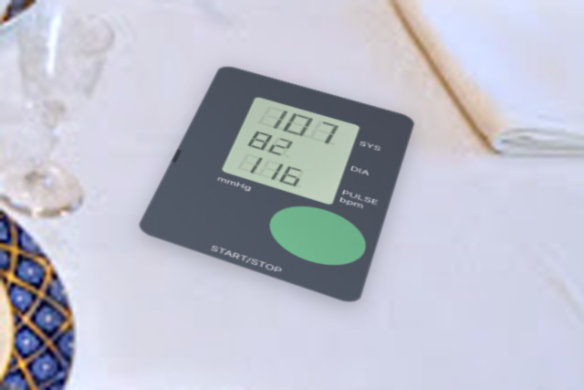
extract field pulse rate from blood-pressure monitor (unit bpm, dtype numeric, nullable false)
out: 116 bpm
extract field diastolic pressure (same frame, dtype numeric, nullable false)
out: 82 mmHg
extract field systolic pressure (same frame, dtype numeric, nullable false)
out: 107 mmHg
